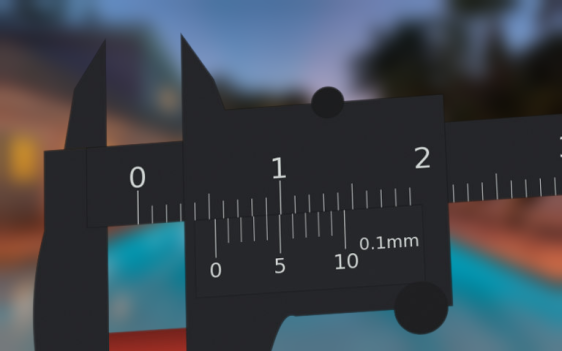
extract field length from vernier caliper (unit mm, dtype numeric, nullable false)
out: 5.4 mm
